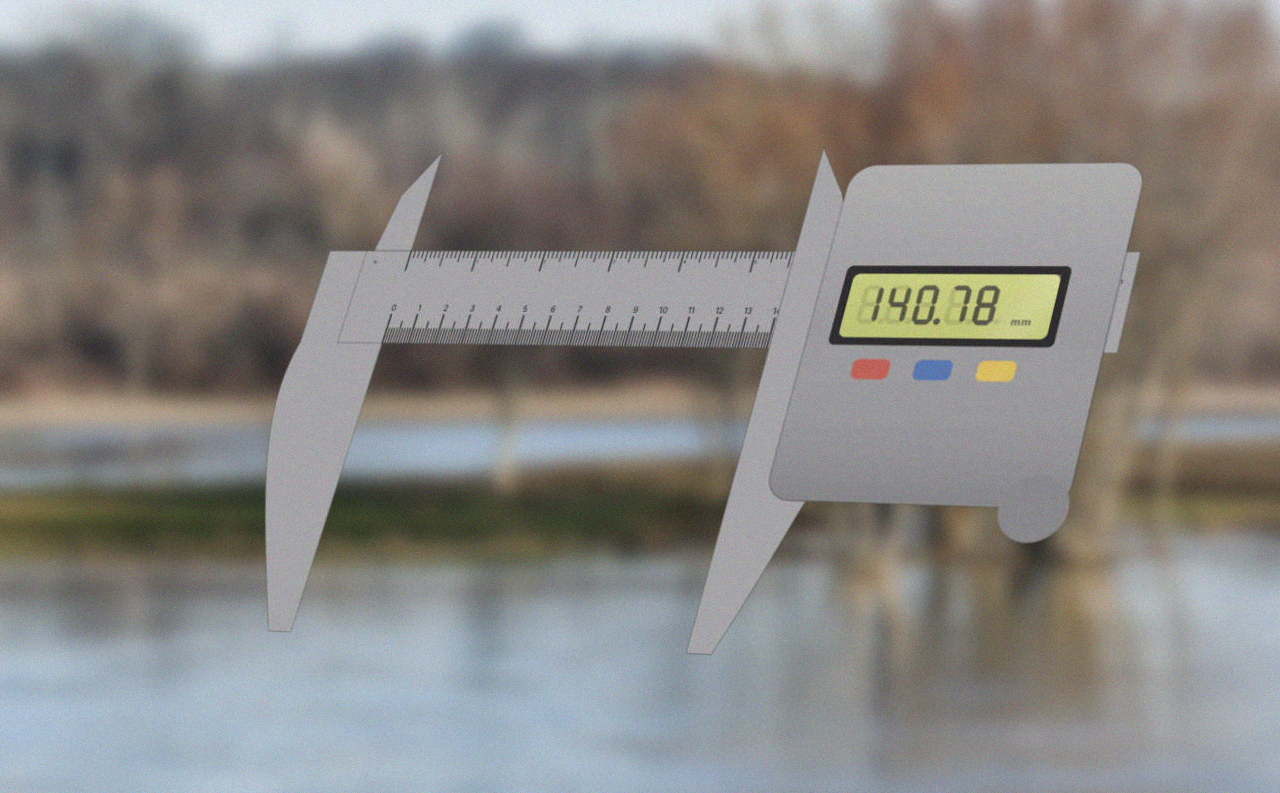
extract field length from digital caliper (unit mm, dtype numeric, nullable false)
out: 140.78 mm
